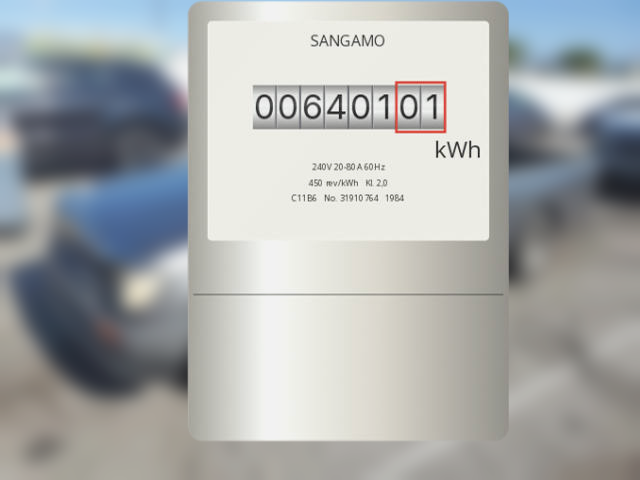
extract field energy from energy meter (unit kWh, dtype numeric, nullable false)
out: 6401.01 kWh
